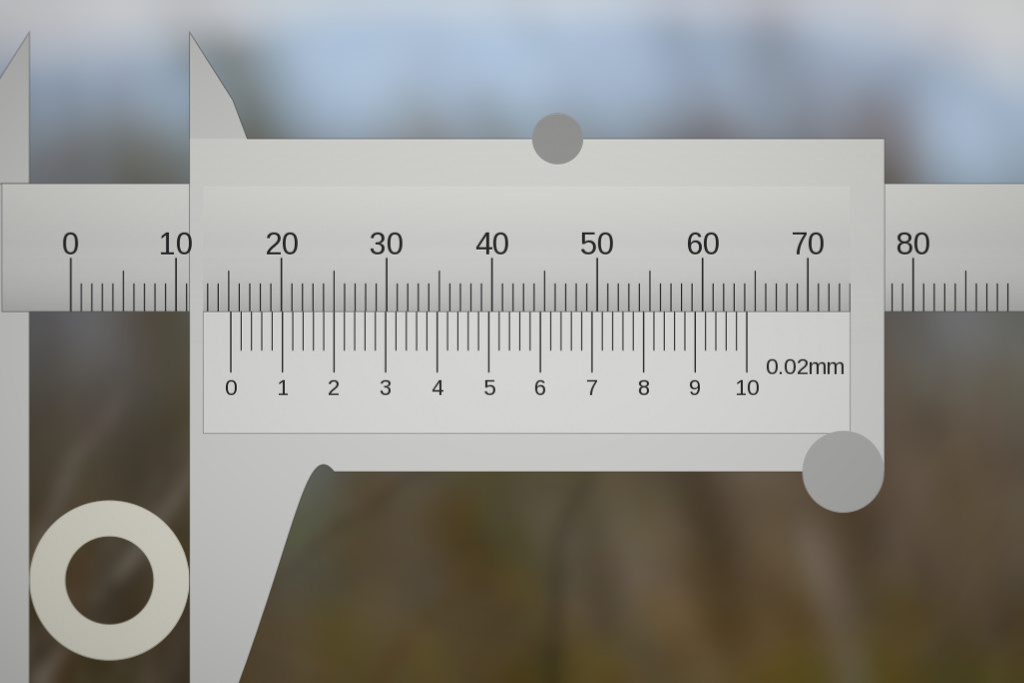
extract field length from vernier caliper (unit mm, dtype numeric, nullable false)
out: 15.2 mm
